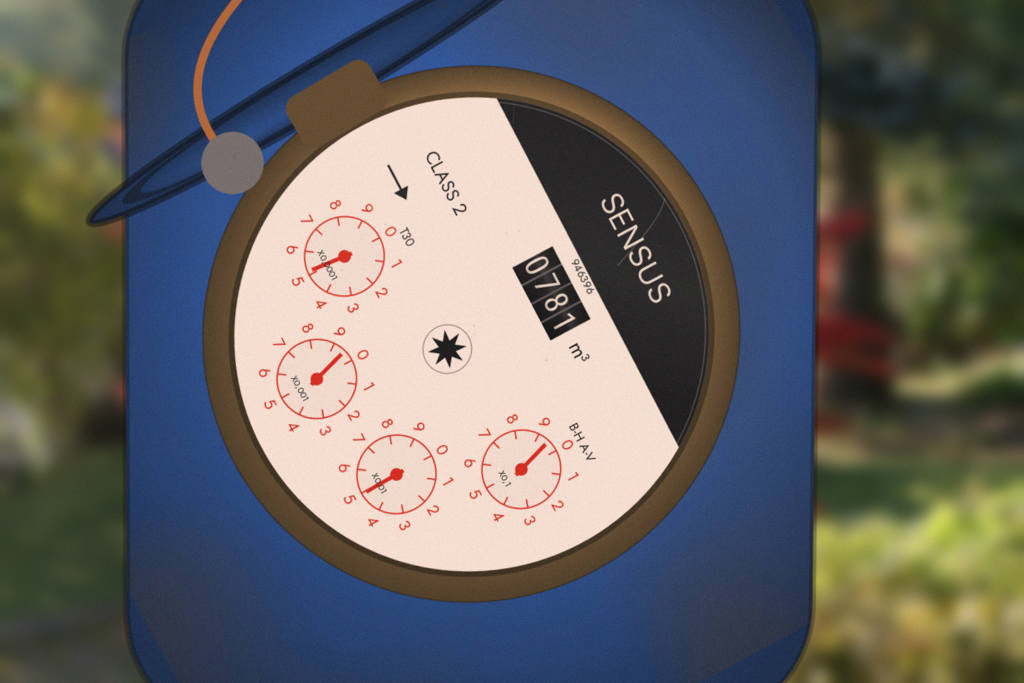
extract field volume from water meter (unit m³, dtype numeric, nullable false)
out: 780.9495 m³
